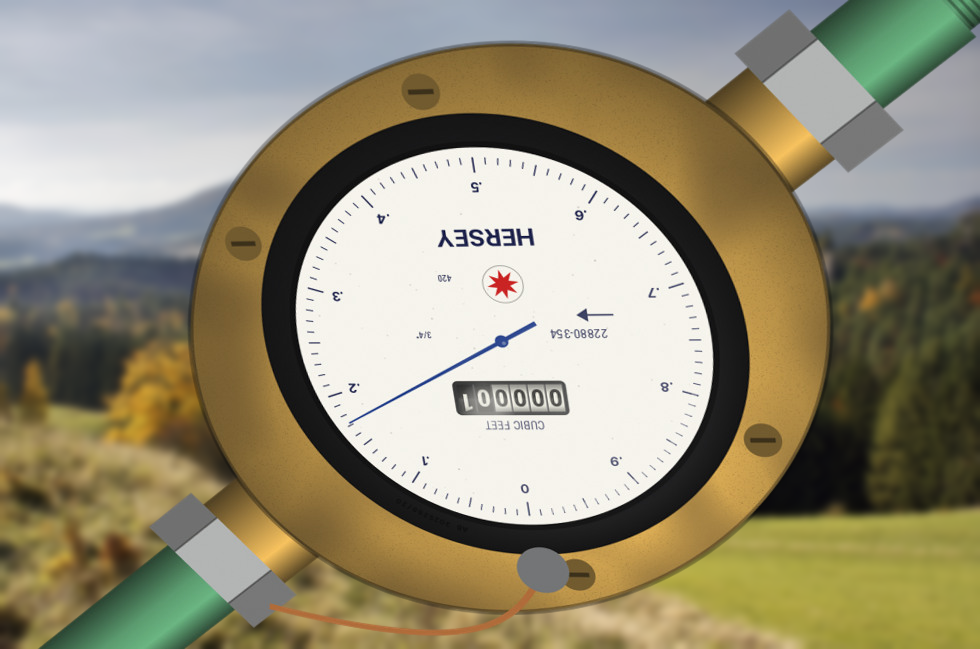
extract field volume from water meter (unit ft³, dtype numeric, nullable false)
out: 1.17 ft³
